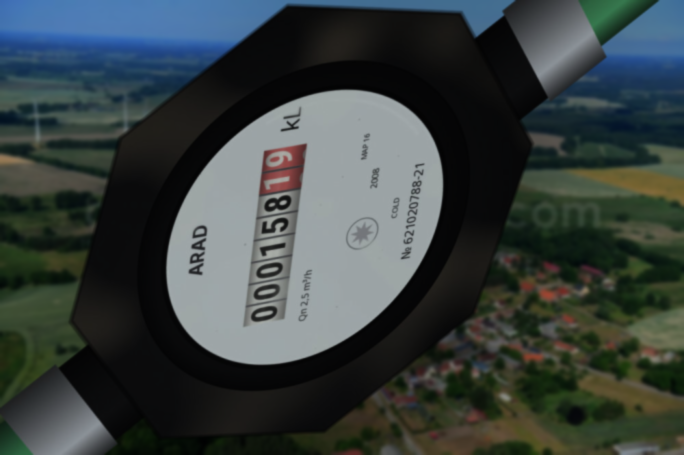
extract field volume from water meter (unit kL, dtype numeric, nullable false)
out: 158.19 kL
